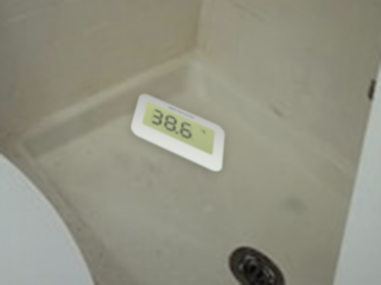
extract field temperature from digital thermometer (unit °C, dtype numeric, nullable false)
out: 38.6 °C
